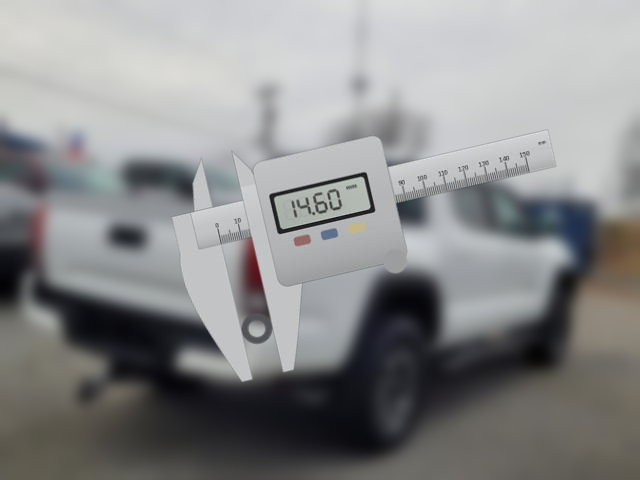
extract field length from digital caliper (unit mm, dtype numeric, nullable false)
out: 14.60 mm
